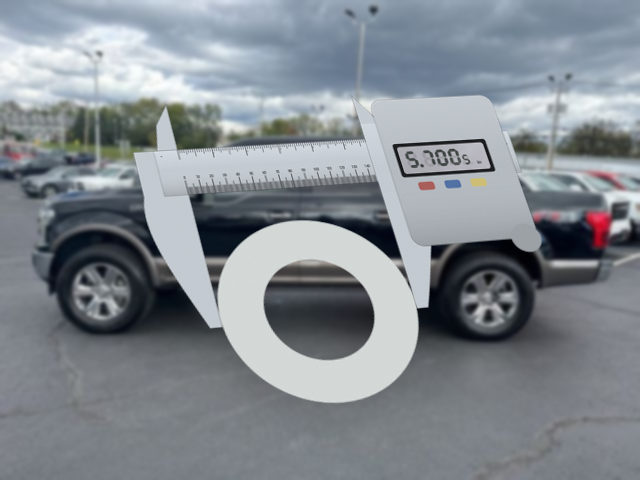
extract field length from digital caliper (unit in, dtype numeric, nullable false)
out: 5.7005 in
